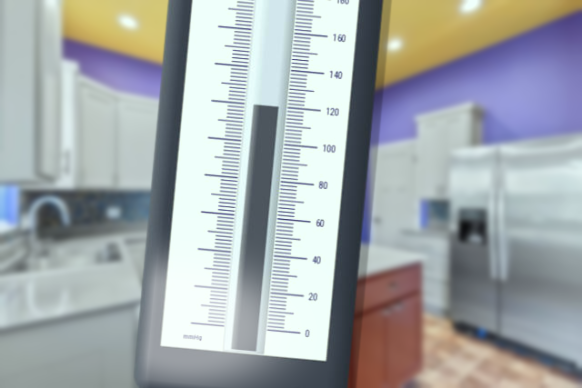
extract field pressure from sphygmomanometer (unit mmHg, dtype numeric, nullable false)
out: 120 mmHg
